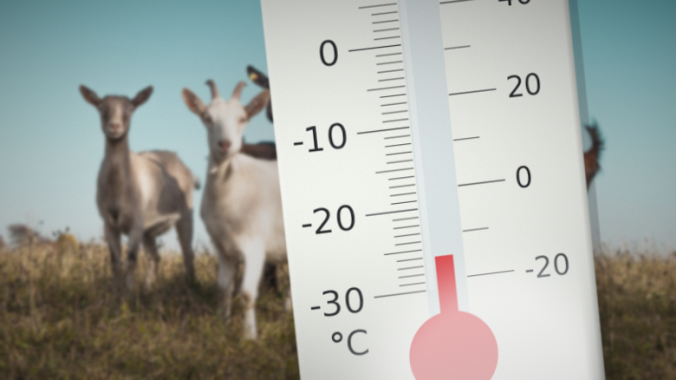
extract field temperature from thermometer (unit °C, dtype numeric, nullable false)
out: -26 °C
